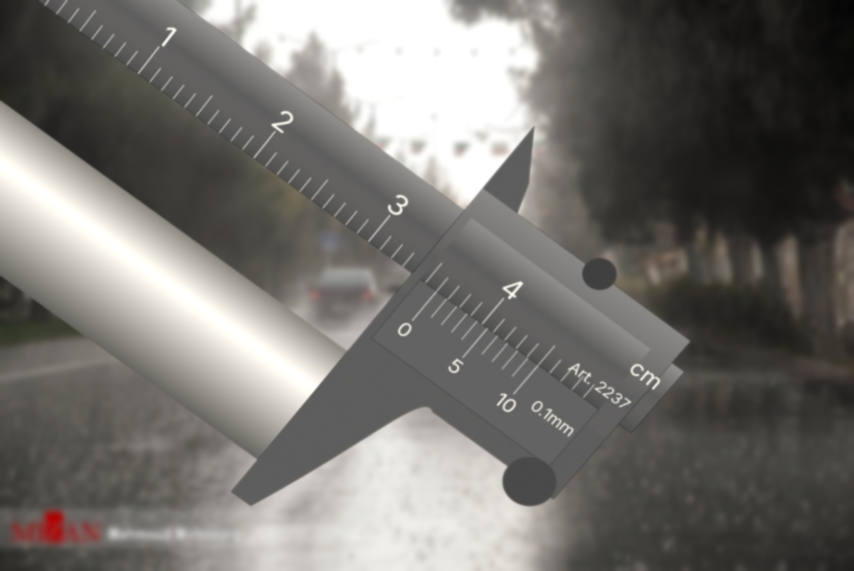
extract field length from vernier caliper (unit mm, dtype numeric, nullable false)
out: 36.0 mm
